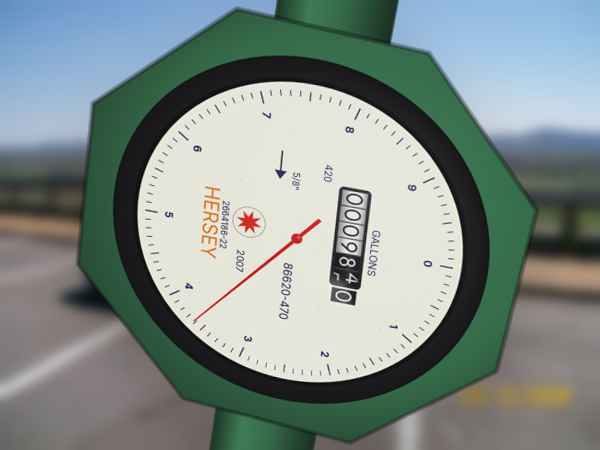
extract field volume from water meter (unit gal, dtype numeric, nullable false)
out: 9843.6 gal
